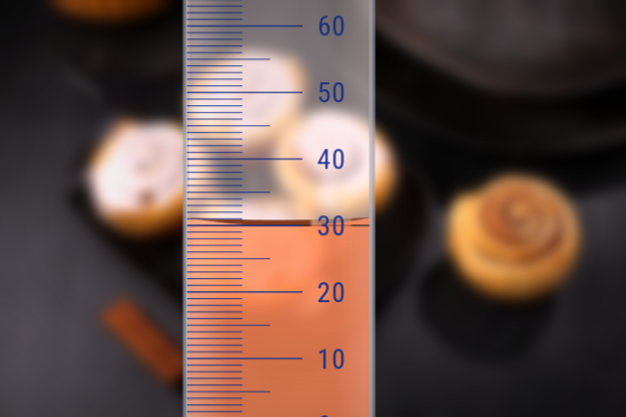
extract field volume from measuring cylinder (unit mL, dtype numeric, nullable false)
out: 30 mL
